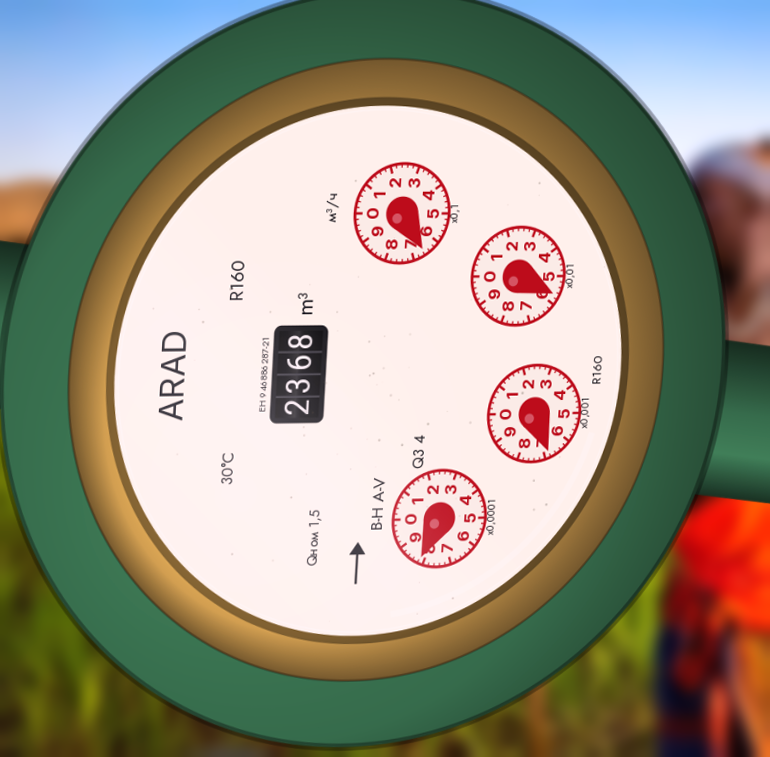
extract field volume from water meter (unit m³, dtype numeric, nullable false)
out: 2368.6568 m³
